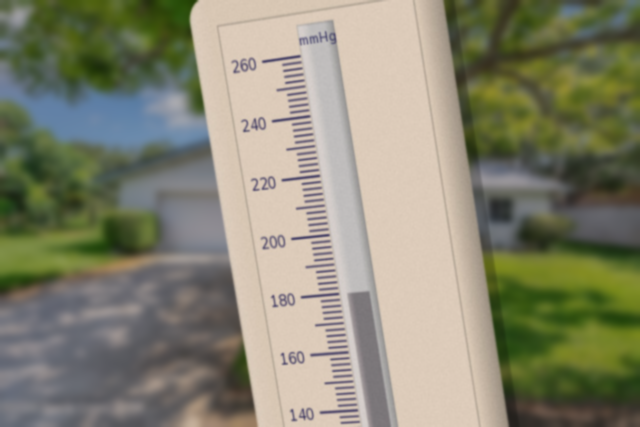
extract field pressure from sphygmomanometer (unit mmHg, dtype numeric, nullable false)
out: 180 mmHg
